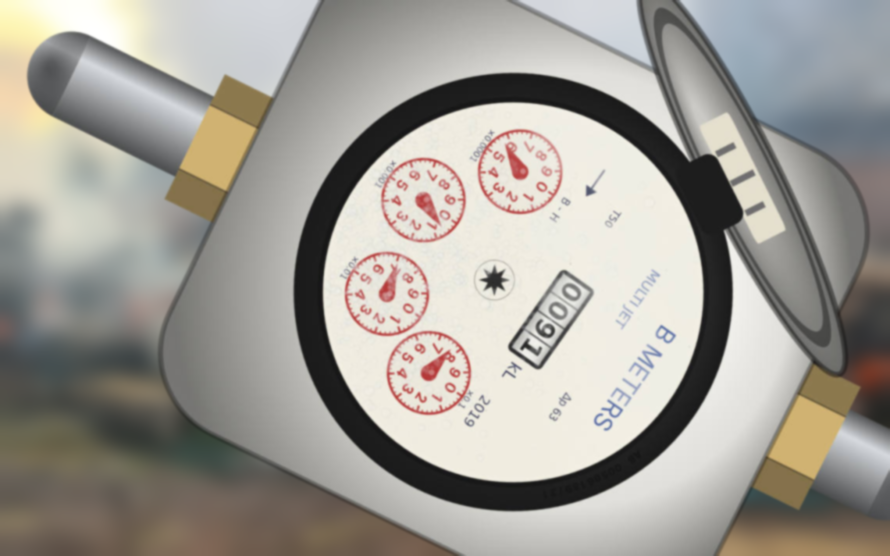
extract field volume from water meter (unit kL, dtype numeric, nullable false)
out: 91.7705 kL
